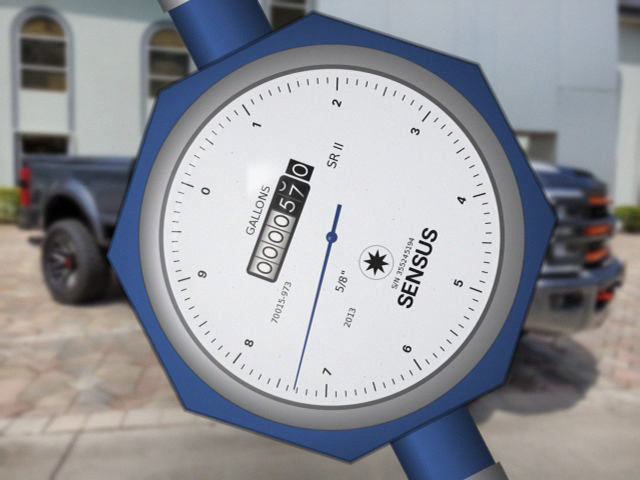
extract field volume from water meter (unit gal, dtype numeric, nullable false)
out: 567.3 gal
